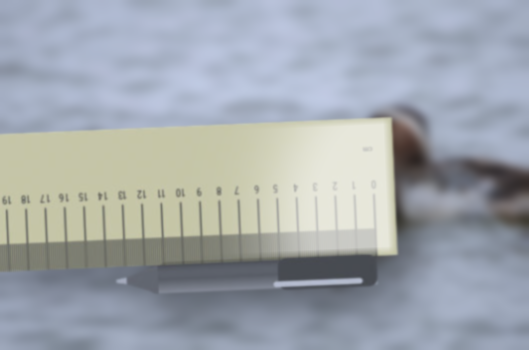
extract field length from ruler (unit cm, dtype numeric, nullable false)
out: 13.5 cm
